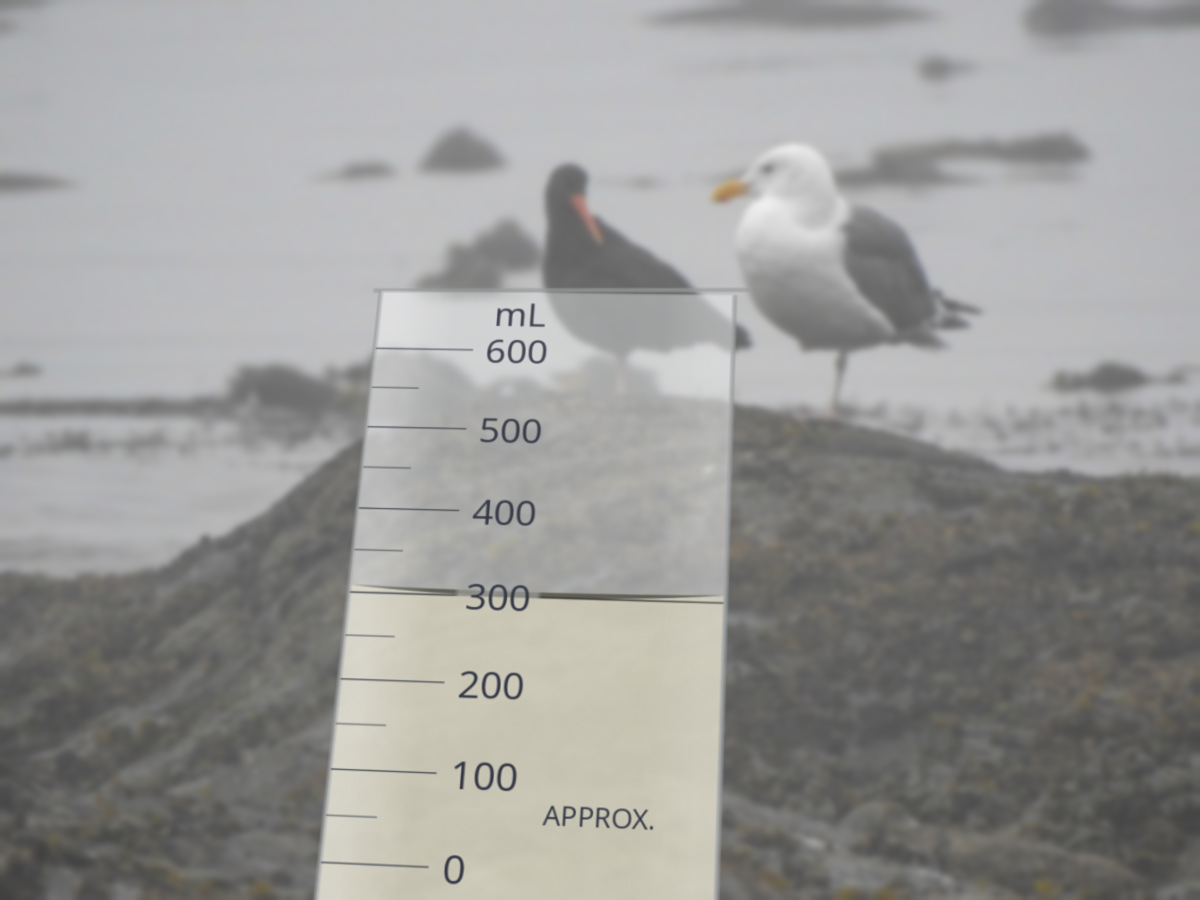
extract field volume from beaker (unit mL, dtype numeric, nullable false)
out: 300 mL
